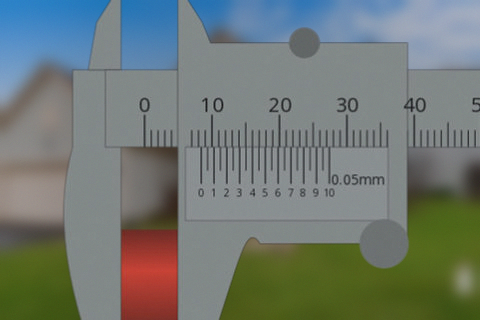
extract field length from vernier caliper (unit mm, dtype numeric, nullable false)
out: 8.4 mm
